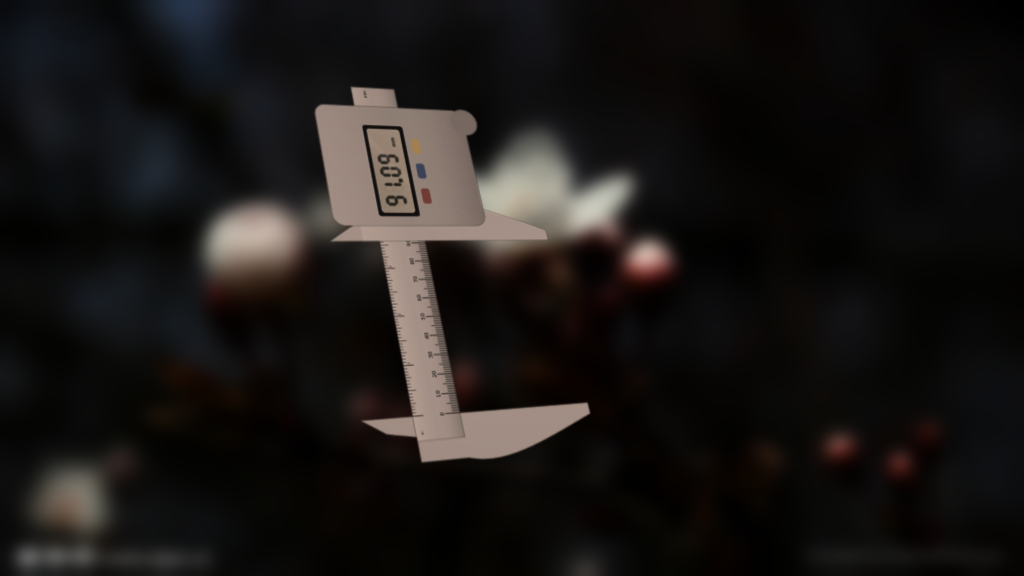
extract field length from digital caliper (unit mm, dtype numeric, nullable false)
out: 91.09 mm
